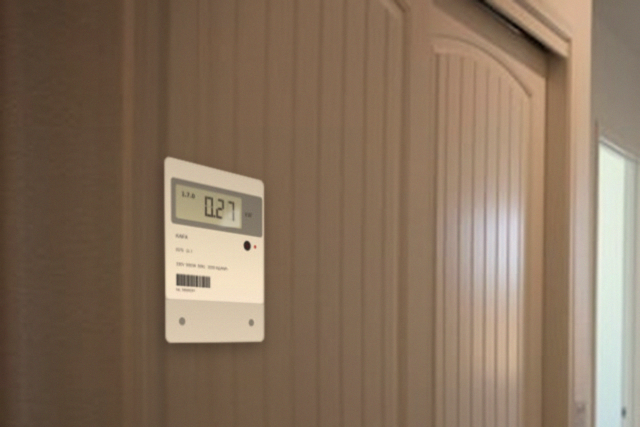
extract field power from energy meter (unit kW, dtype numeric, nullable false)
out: 0.27 kW
